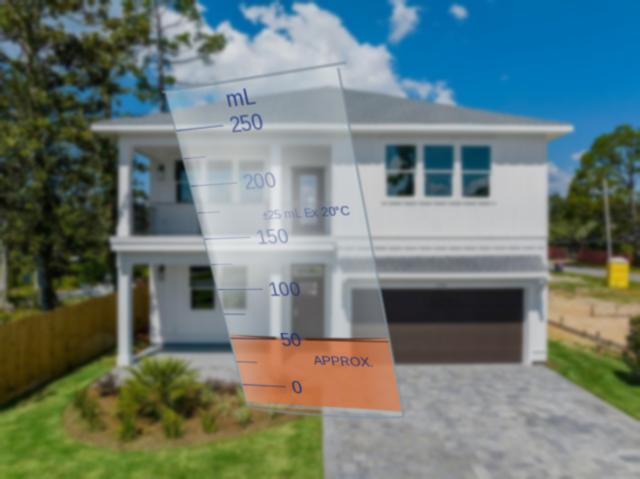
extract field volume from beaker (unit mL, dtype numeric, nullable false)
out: 50 mL
